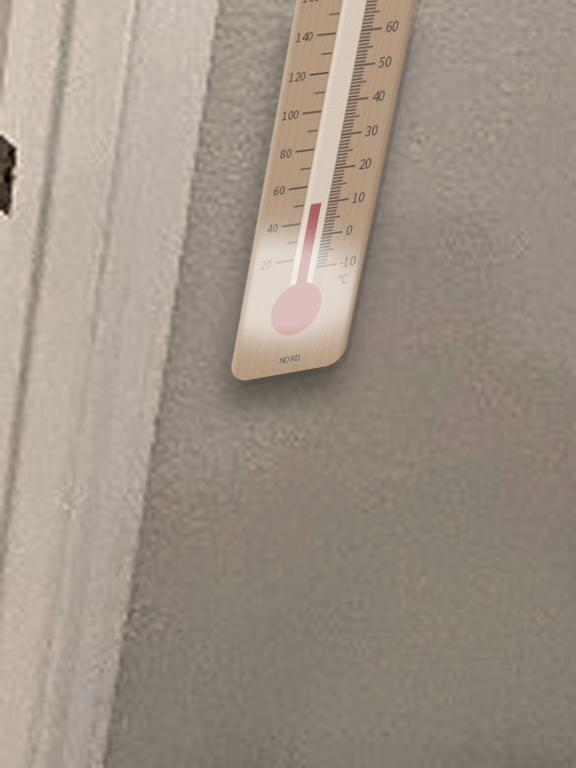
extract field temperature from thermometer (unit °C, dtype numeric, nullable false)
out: 10 °C
